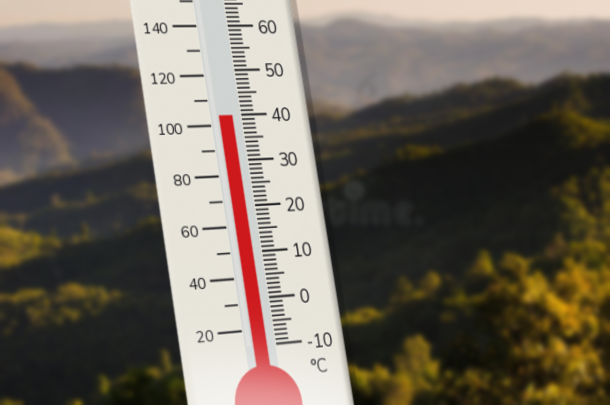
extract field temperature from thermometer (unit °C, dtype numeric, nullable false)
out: 40 °C
